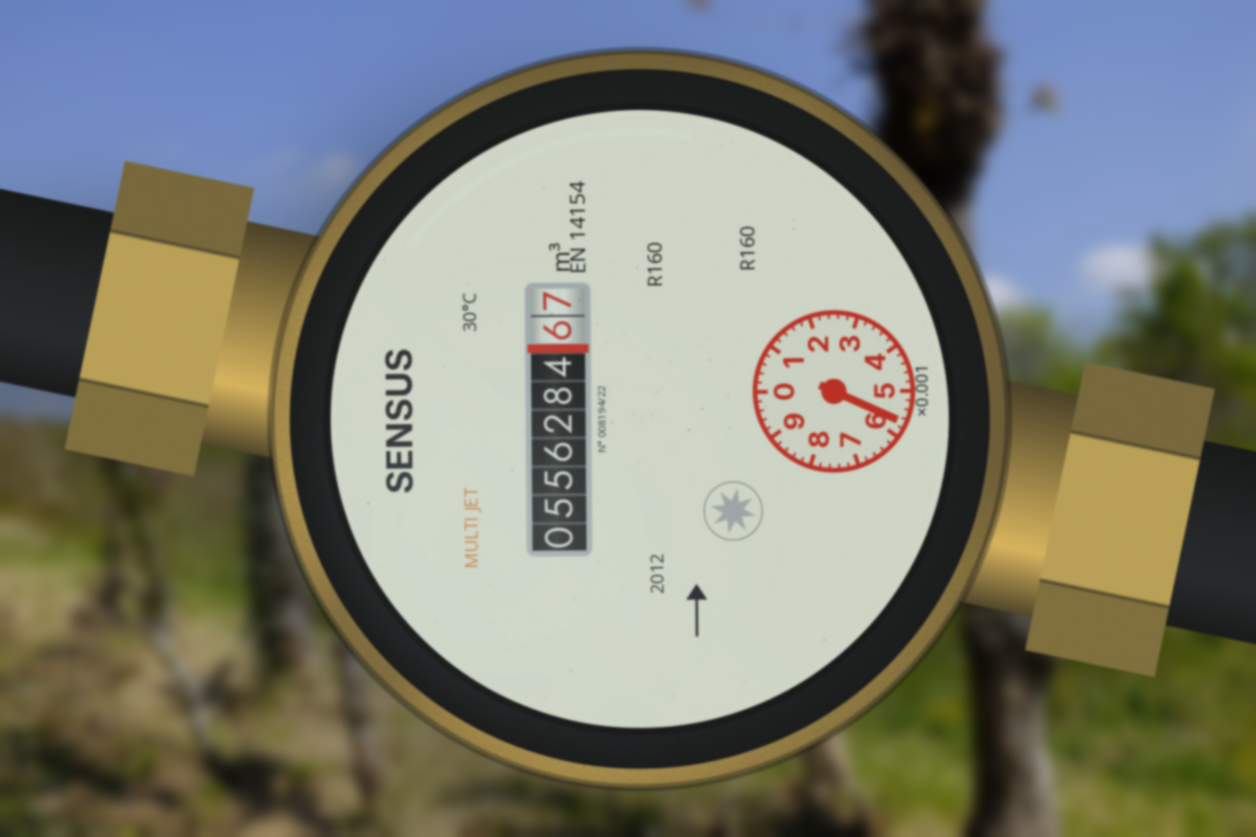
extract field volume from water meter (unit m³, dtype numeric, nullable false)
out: 556284.675 m³
